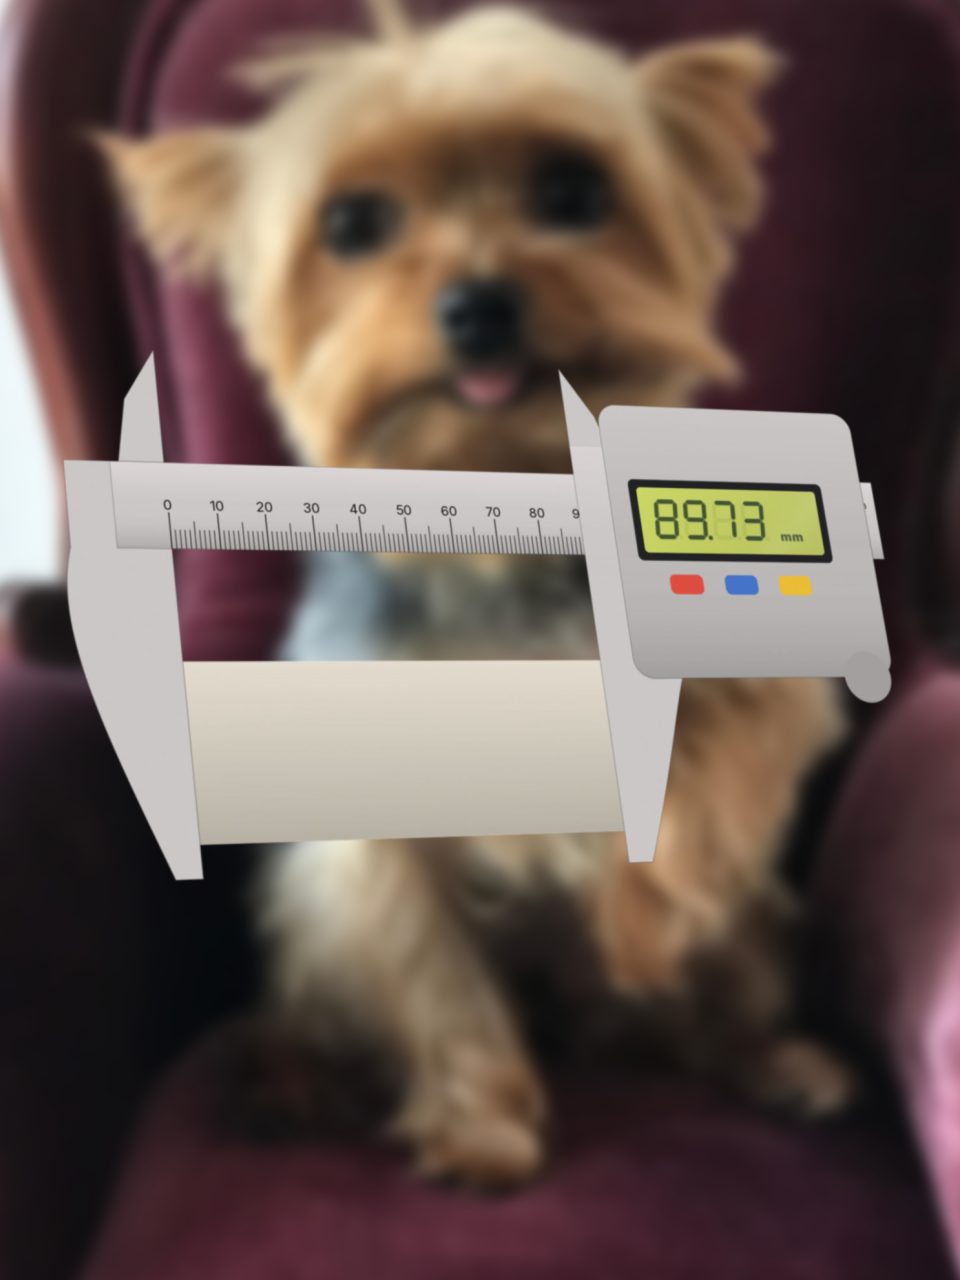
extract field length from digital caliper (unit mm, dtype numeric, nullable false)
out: 89.73 mm
